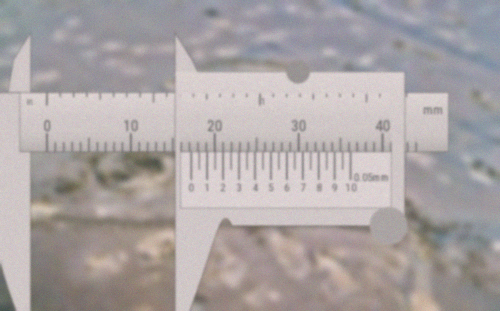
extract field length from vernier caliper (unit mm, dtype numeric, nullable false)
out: 17.2 mm
